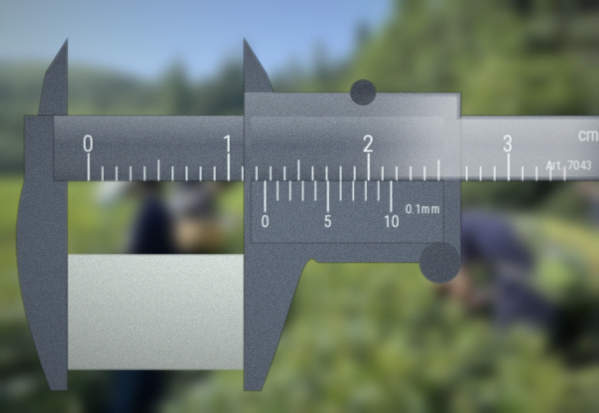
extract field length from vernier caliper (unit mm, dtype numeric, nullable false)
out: 12.6 mm
